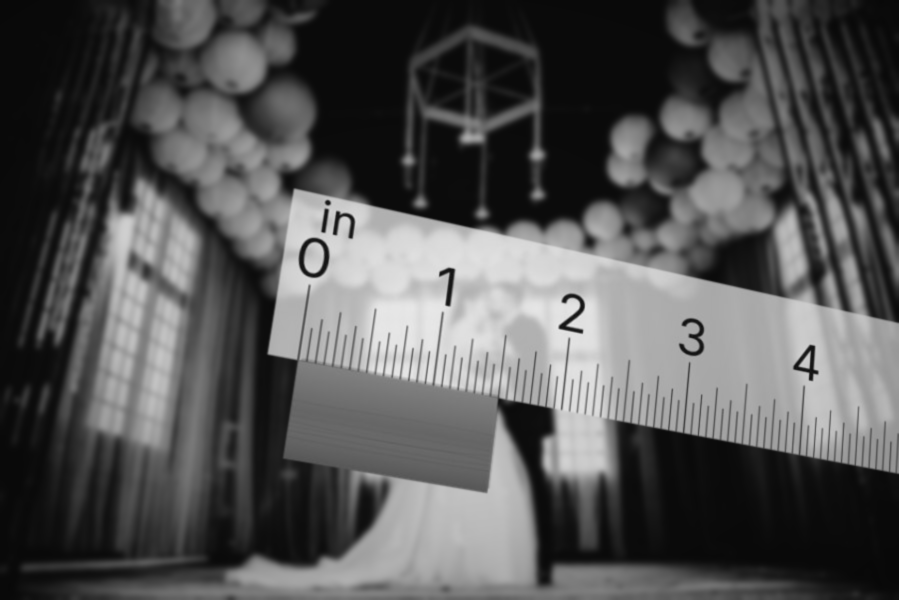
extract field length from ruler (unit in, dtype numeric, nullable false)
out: 1.5 in
